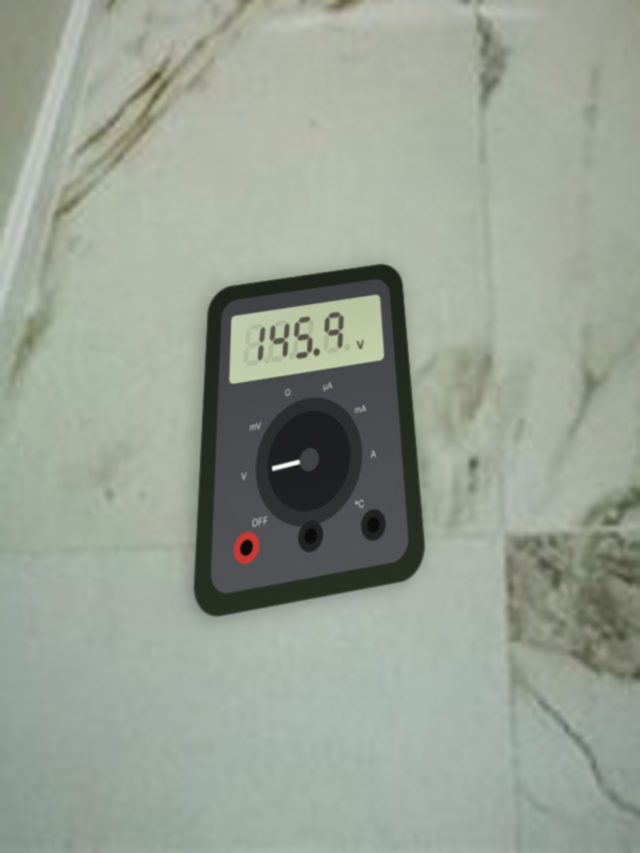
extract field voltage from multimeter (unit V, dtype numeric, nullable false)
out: 145.9 V
